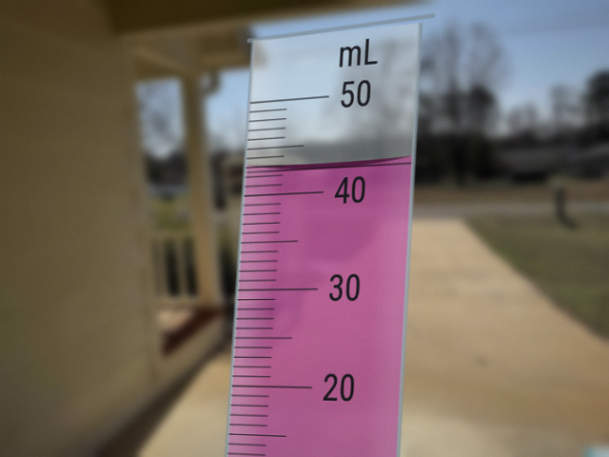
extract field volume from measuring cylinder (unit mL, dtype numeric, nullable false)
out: 42.5 mL
